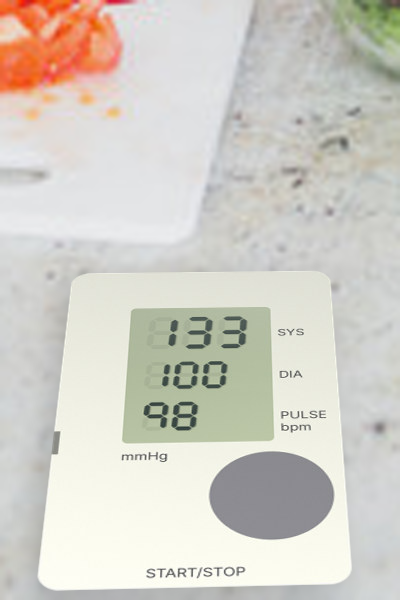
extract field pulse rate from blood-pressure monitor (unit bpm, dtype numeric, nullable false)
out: 98 bpm
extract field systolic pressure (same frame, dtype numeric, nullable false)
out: 133 mmHg
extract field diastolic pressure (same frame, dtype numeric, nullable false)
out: 100 mmHg
